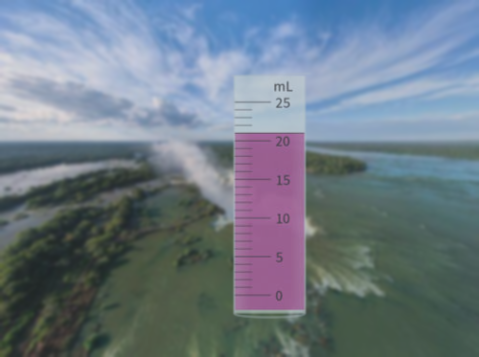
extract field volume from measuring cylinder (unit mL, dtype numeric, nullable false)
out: 21 mL
